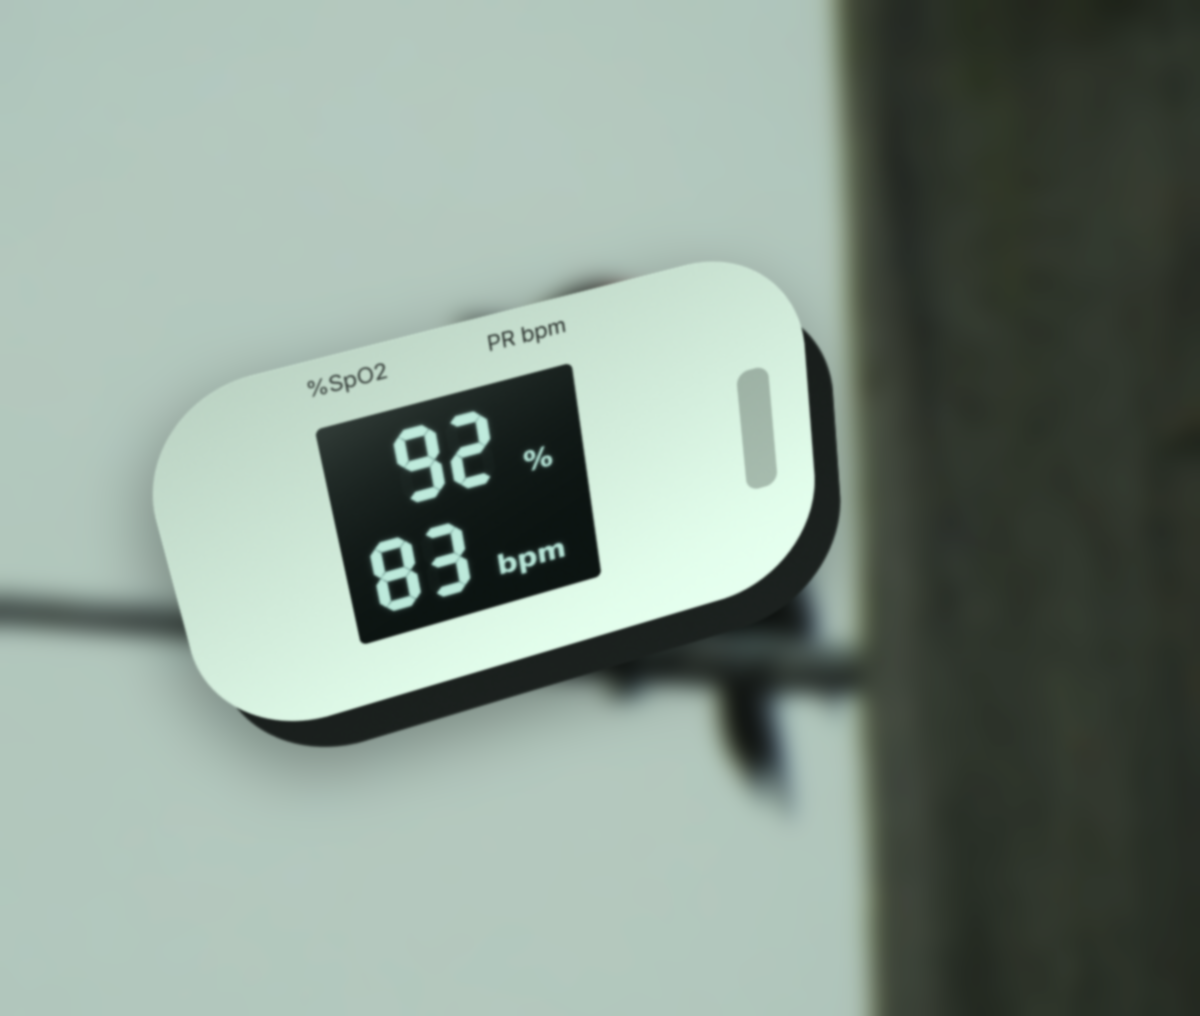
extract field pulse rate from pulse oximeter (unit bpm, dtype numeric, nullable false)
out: 83 bpm
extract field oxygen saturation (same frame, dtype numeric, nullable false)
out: 92 %
